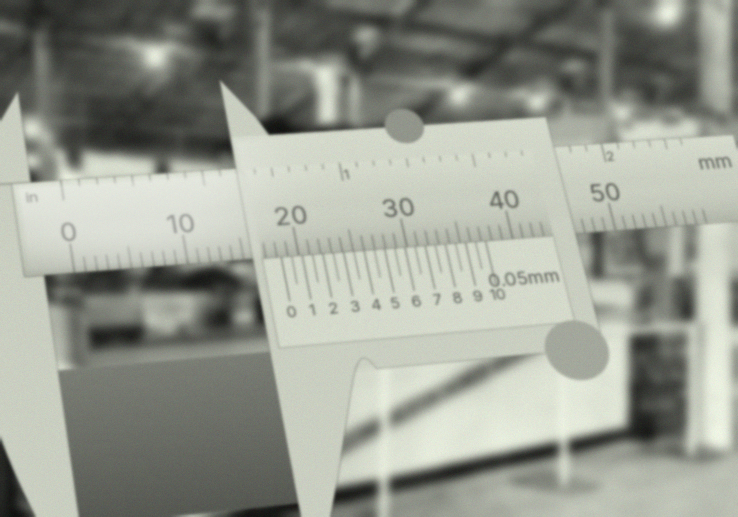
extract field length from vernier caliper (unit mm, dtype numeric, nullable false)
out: 18.4 mm
